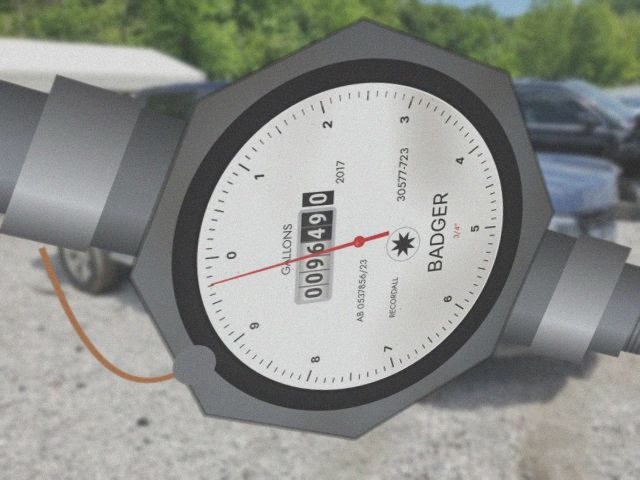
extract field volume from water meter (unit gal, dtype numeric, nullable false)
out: 96489.7 gal
